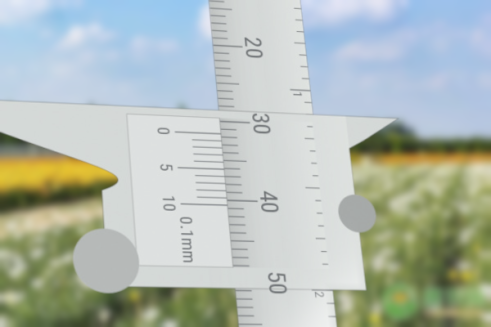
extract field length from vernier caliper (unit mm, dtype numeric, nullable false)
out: 31.6 mm
